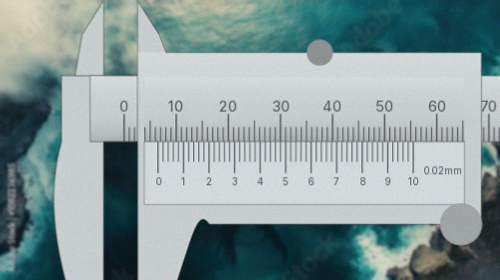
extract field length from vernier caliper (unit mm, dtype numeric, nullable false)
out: 6.5 mm
